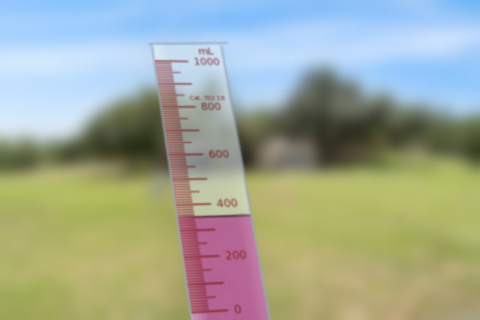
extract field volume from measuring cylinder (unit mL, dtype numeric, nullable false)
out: 350 mL
